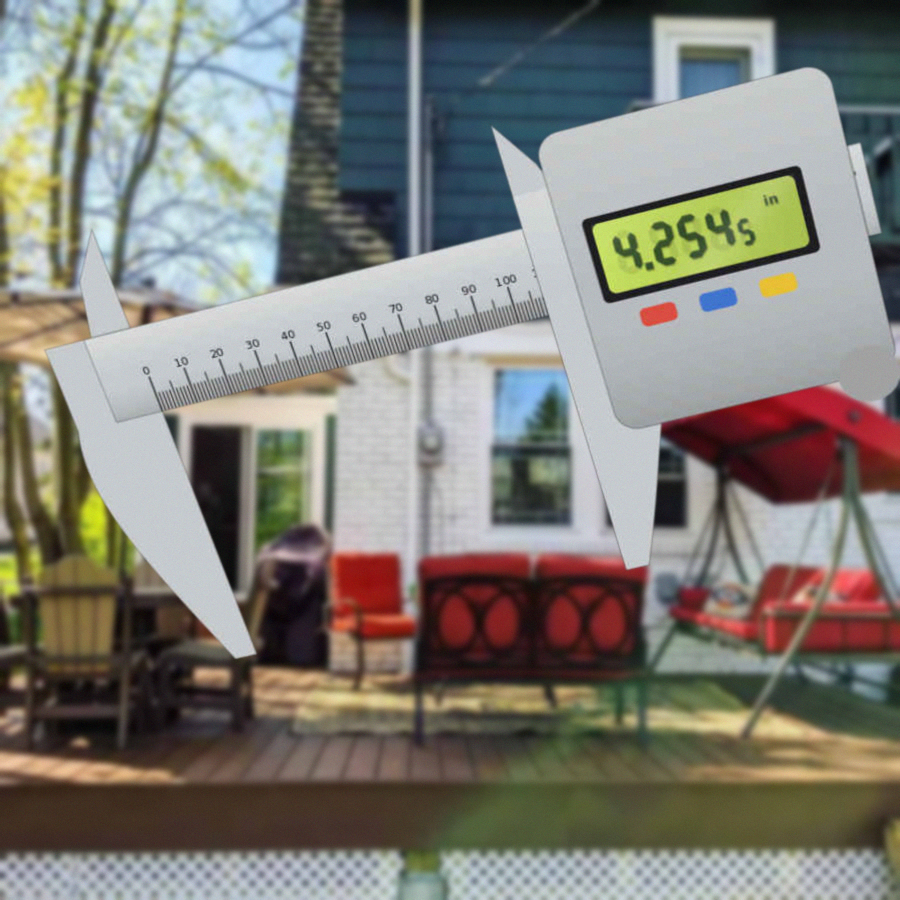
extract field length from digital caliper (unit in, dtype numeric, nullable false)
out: 4.2545 in
